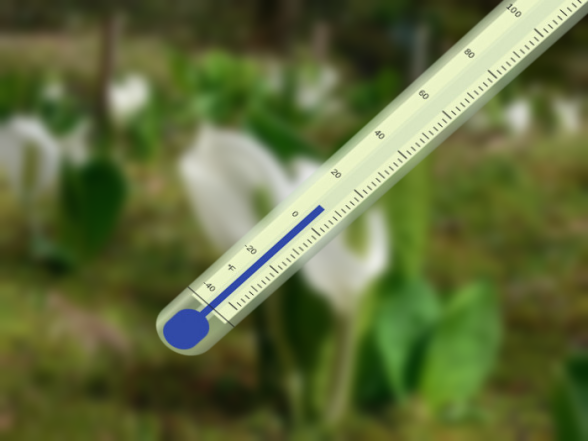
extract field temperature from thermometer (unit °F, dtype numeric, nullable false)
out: 8 °F
